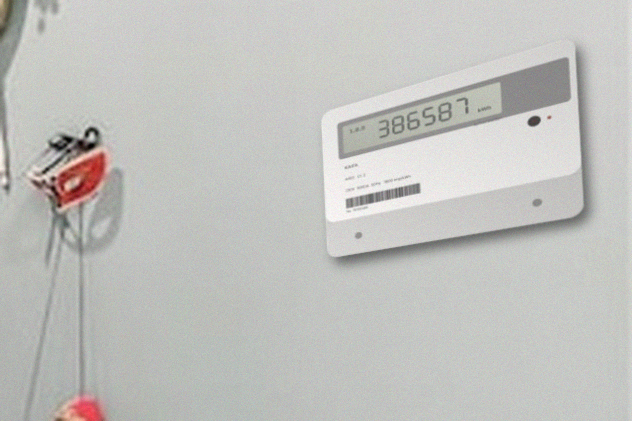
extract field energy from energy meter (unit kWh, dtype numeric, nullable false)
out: 386587 kWh
